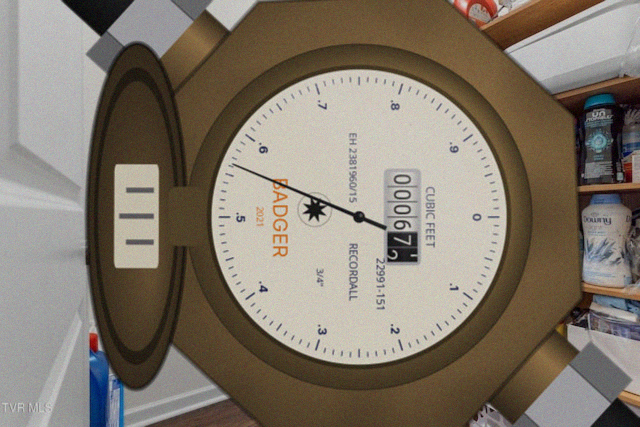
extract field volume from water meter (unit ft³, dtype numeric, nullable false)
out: 671.56 ft³
